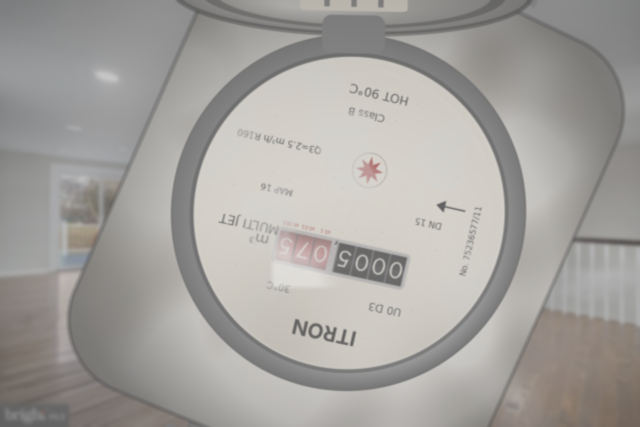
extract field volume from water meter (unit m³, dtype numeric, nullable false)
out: 5.075 m³
